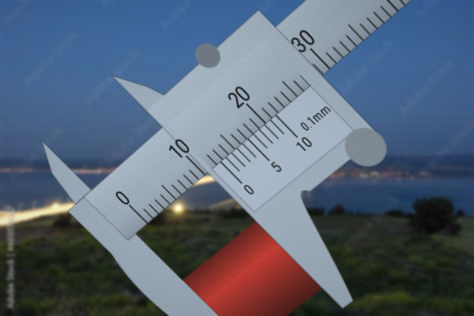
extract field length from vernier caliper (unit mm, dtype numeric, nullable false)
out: 12.6 mm
